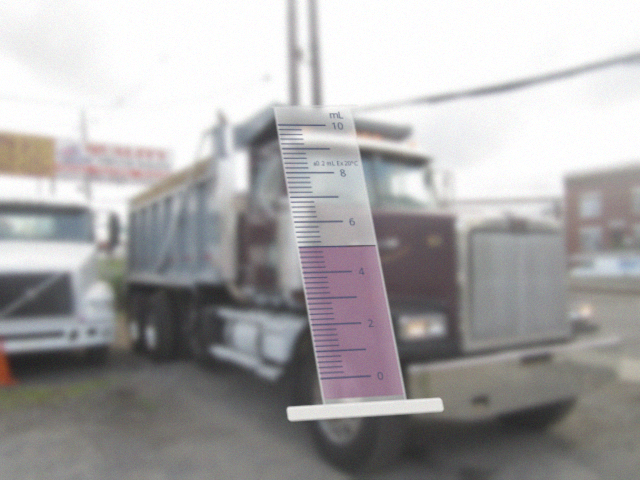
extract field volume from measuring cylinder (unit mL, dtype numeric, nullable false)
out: 5 mL
